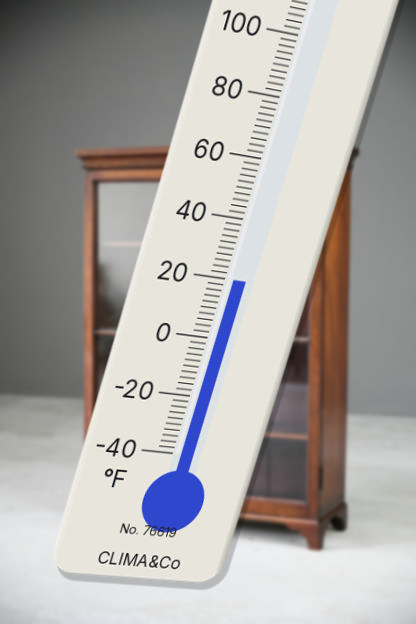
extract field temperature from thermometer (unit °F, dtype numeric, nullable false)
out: 20 °F
